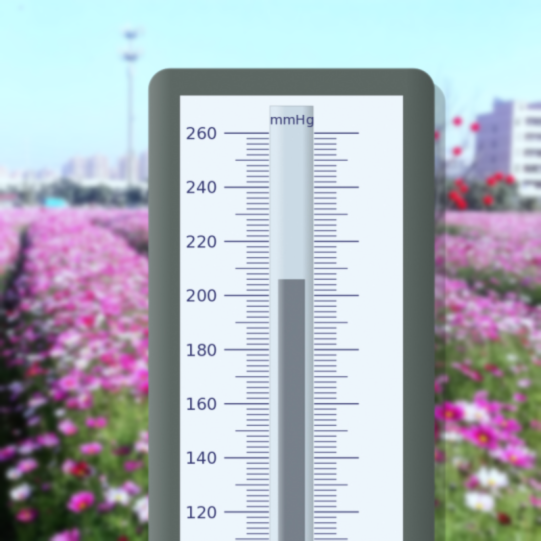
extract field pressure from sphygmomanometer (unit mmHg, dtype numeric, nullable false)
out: 206 mmHg
